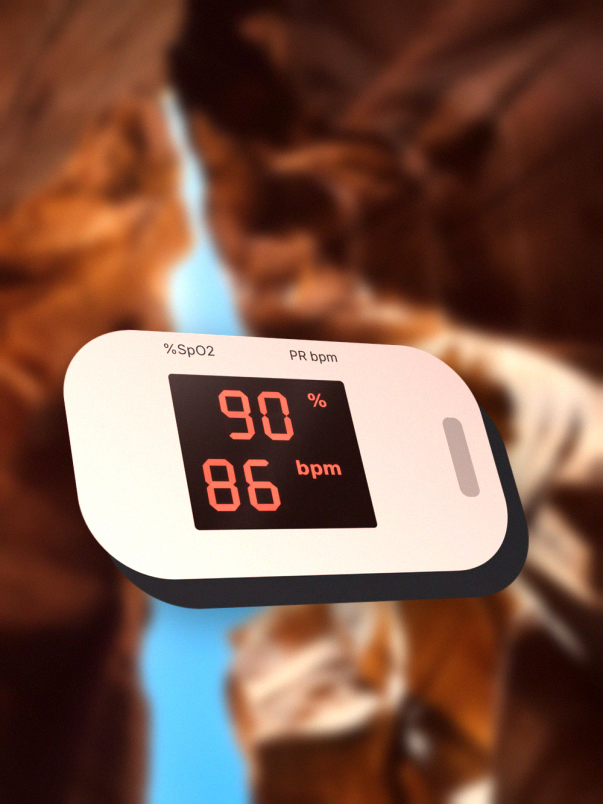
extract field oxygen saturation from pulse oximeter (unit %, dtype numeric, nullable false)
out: 90 %
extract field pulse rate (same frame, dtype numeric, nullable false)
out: 86 bpm
